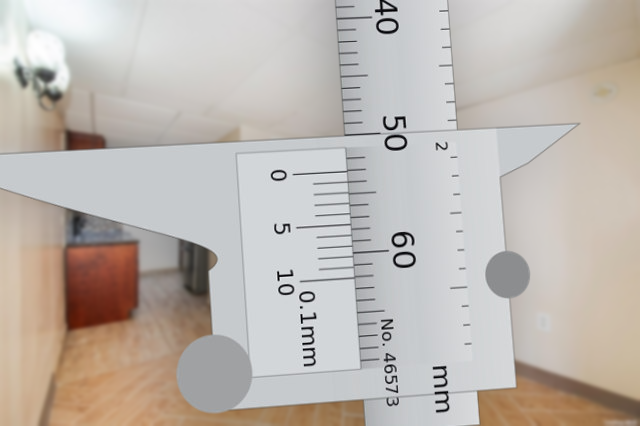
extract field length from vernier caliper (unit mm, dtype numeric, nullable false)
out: 53.1 mm
